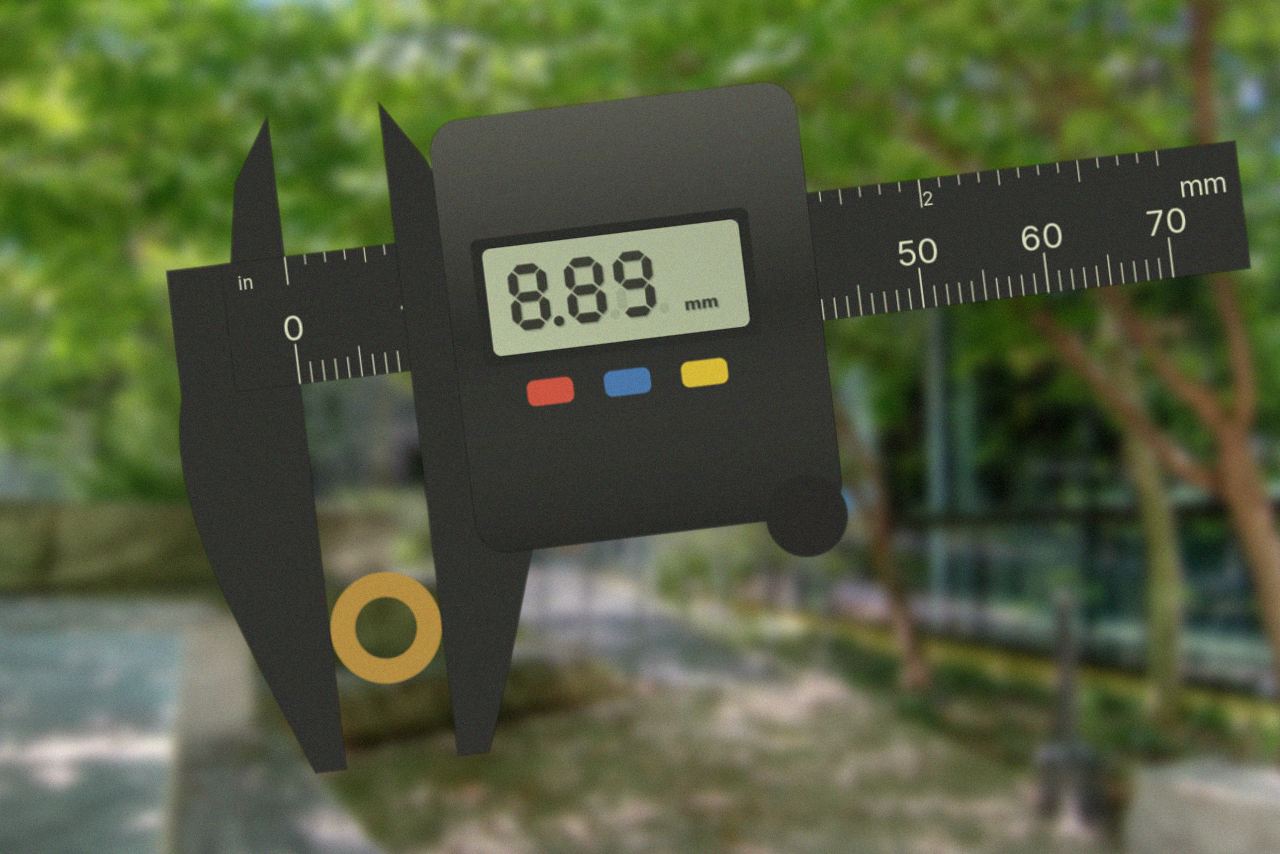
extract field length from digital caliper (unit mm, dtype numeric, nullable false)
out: 8.89 mm
